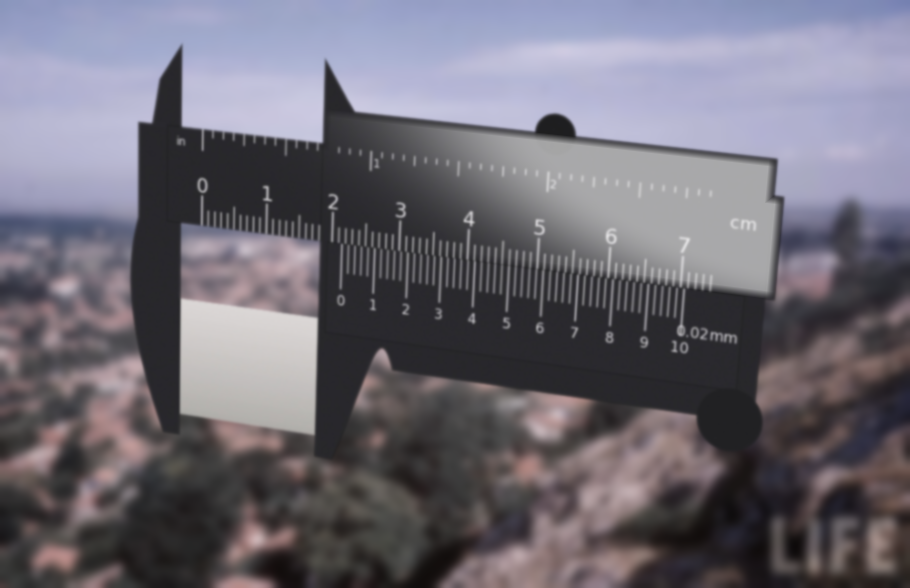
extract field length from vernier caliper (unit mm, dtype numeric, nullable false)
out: 21.5 mm
